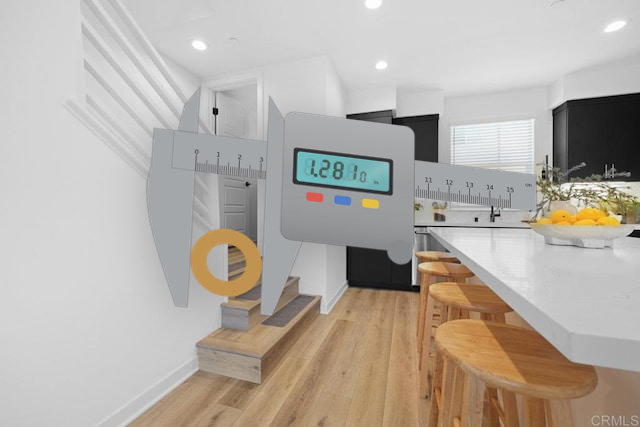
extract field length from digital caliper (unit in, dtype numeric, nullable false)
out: 1.2810 in
